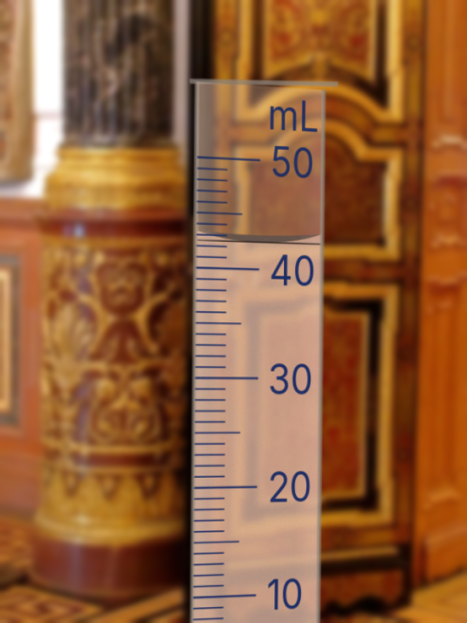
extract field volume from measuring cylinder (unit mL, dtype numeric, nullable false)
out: 42.5 mL
